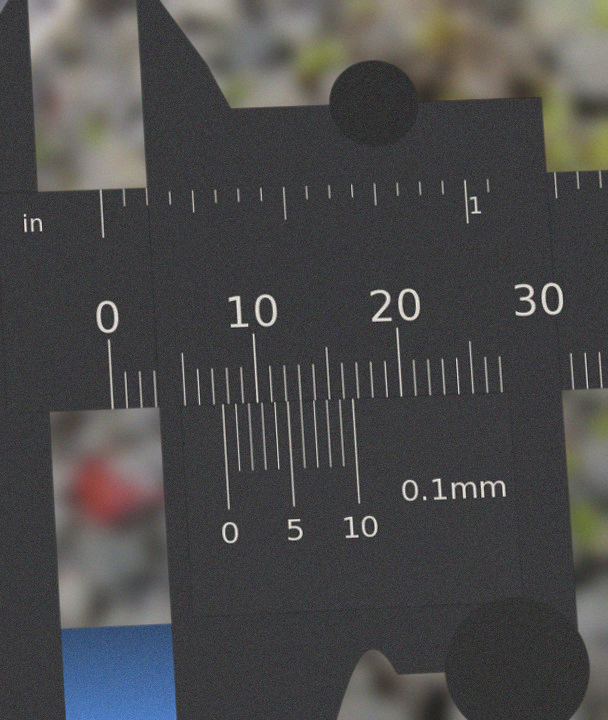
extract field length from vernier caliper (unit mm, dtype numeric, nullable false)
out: 7.6 mm
